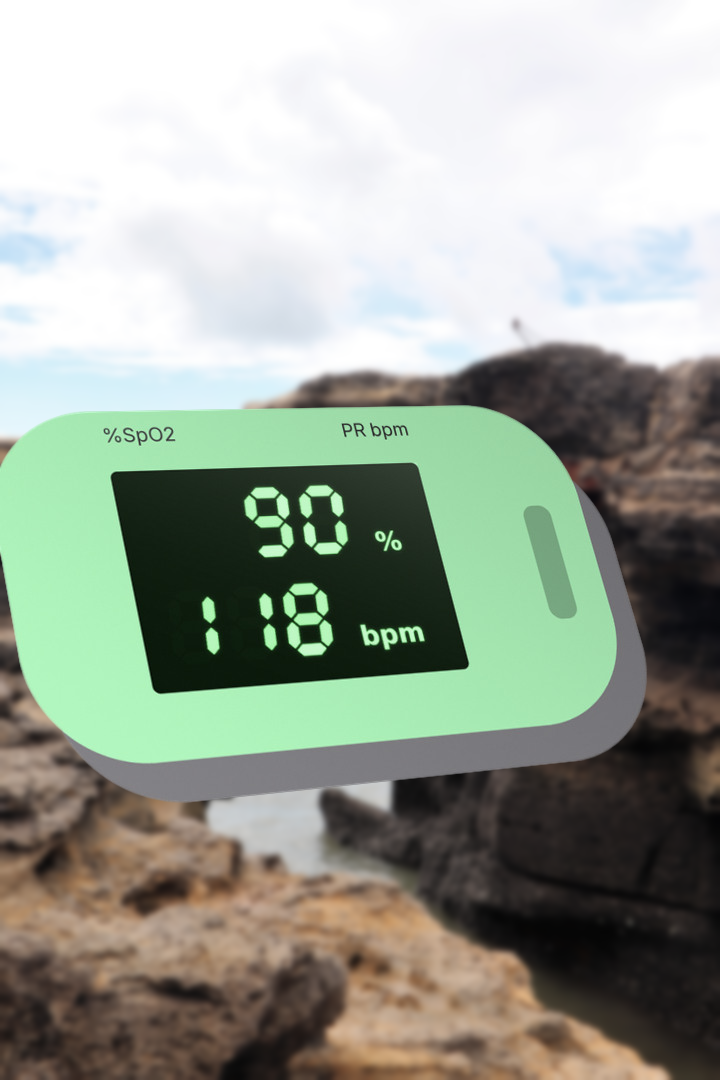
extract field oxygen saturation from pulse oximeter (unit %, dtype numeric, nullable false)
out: 90 %
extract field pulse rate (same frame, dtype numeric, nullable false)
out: 118 bpm
